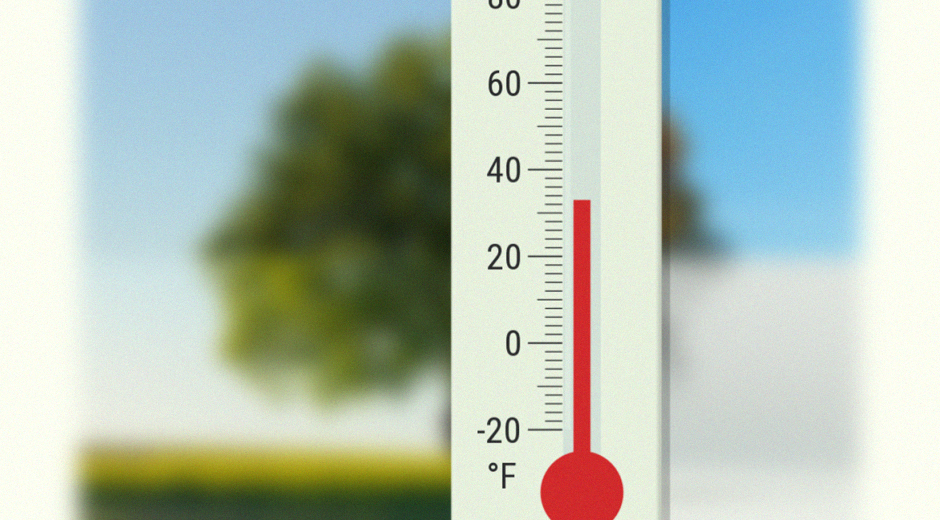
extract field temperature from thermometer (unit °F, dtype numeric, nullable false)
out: 33 °F
